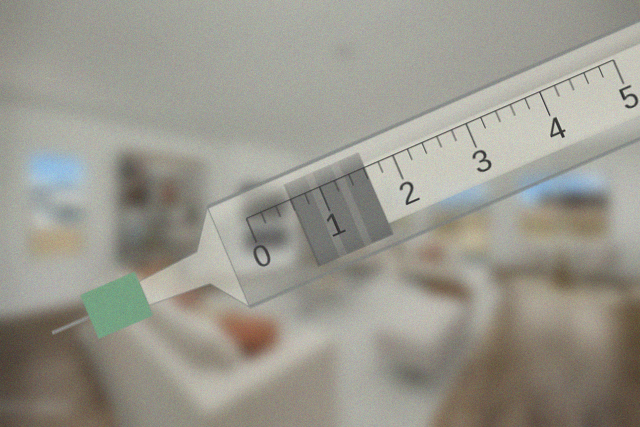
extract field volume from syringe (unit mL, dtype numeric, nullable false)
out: 0.6 mL
